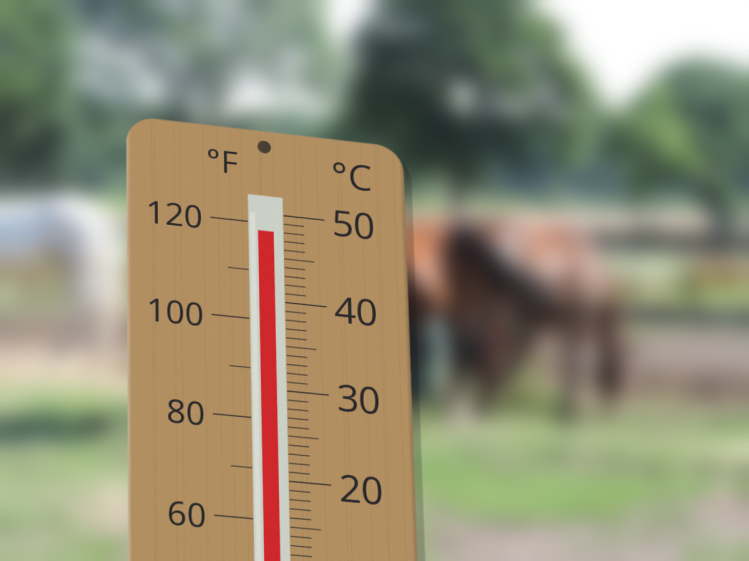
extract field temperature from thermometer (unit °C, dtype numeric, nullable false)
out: 48 °C
